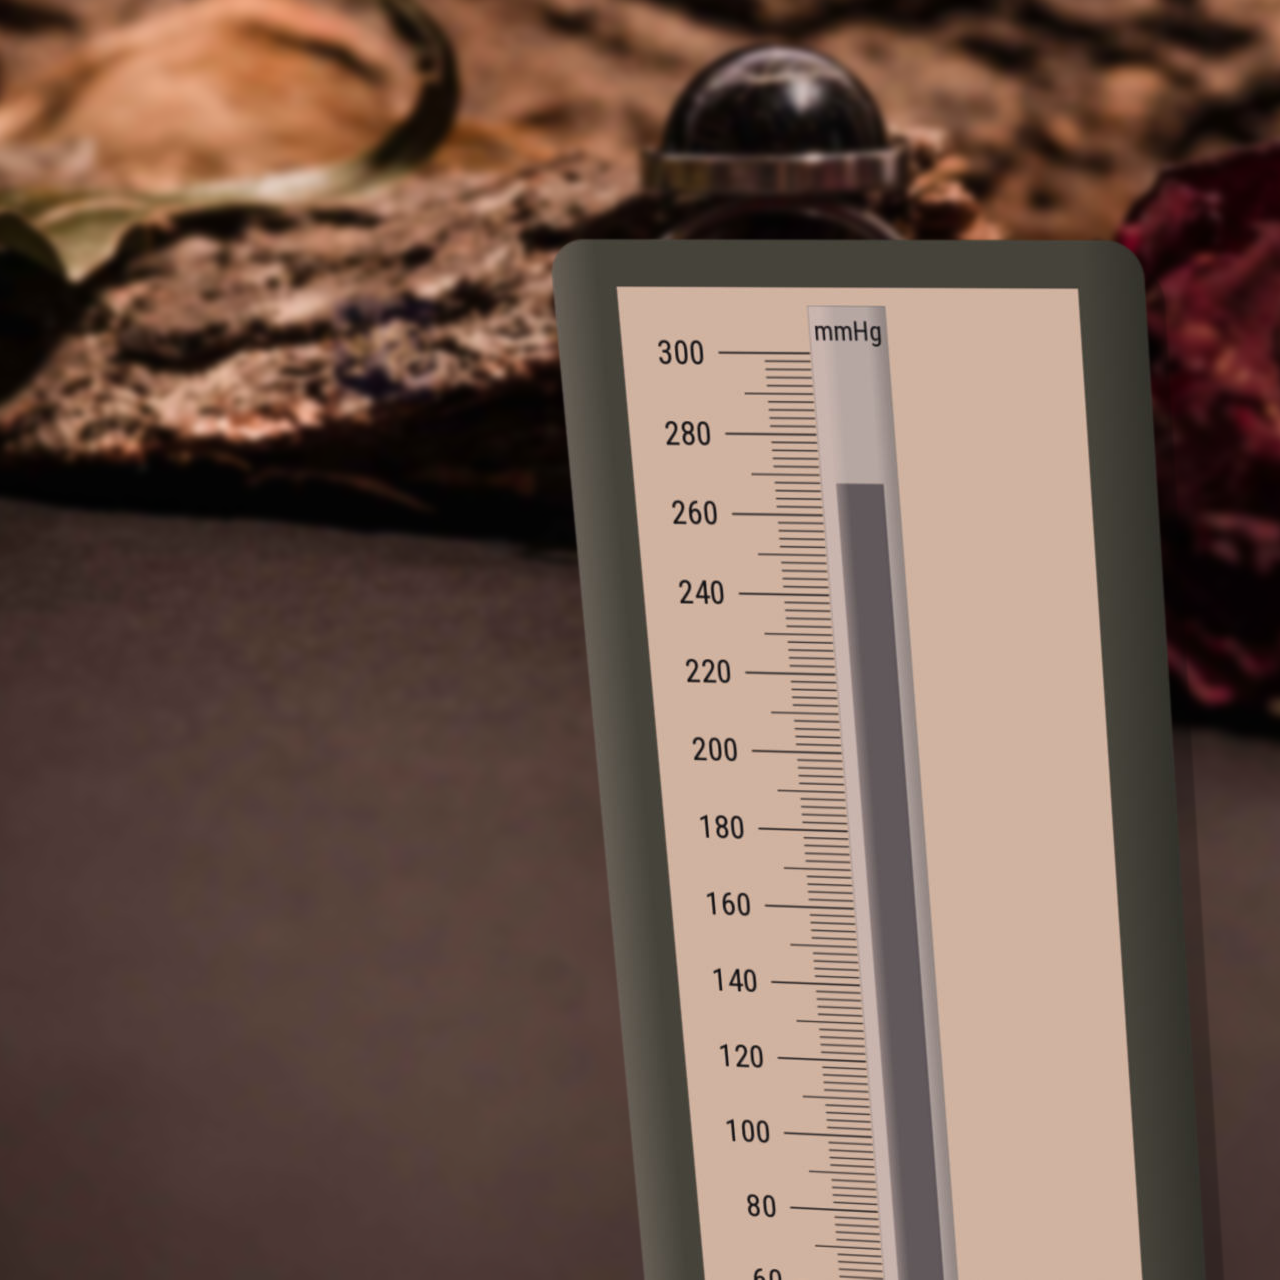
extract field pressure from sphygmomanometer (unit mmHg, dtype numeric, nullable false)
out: 268 mmHg
